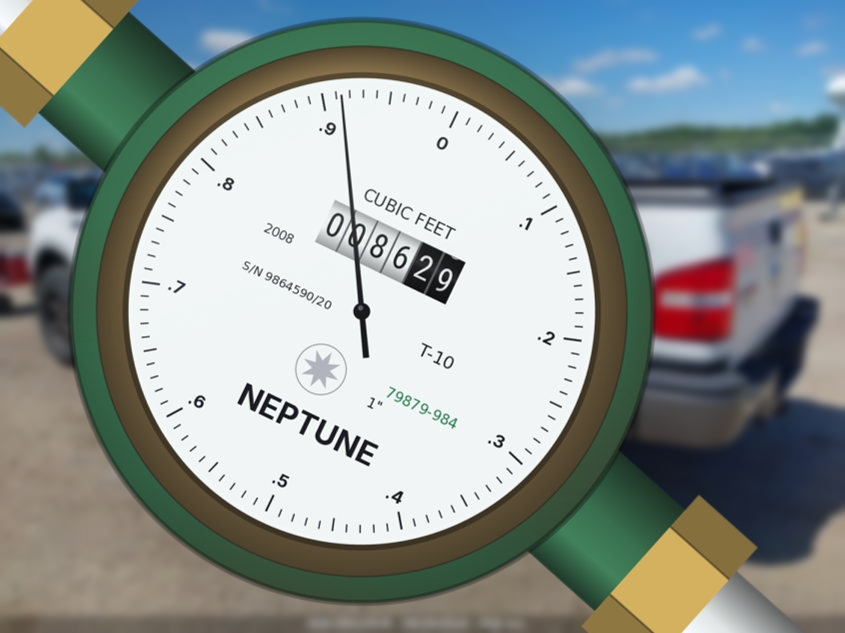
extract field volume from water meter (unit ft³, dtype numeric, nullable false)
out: 8628.91 ft³
